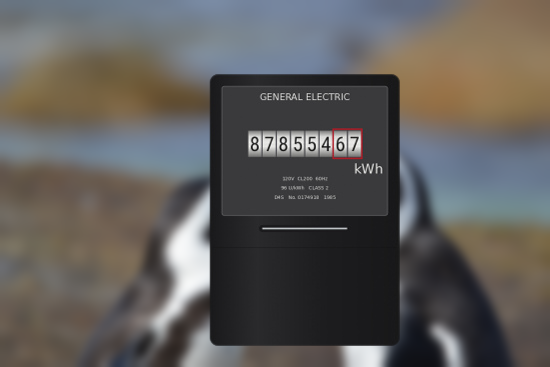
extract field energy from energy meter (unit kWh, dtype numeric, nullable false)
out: 878554.67 kWh
